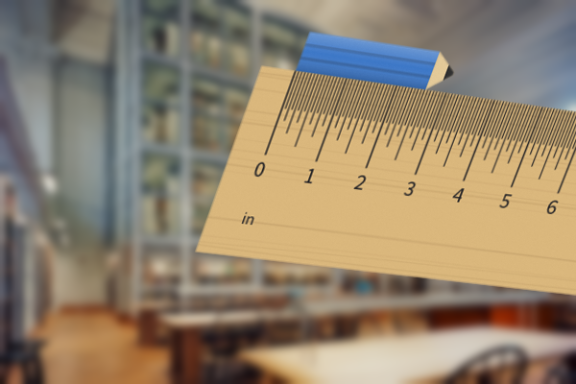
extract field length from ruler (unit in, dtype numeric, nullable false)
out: 3 in
